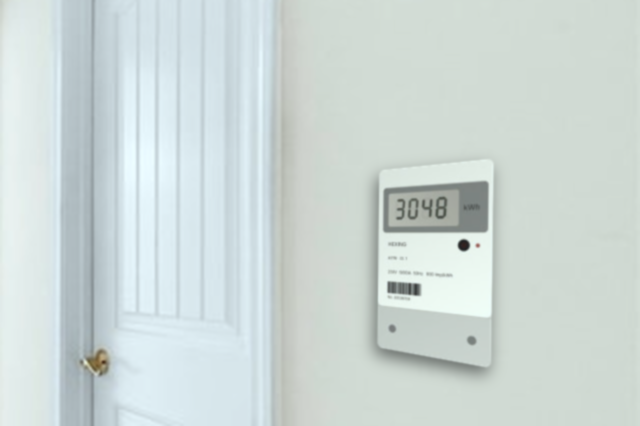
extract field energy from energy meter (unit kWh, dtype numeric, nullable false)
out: 3048 kWh
